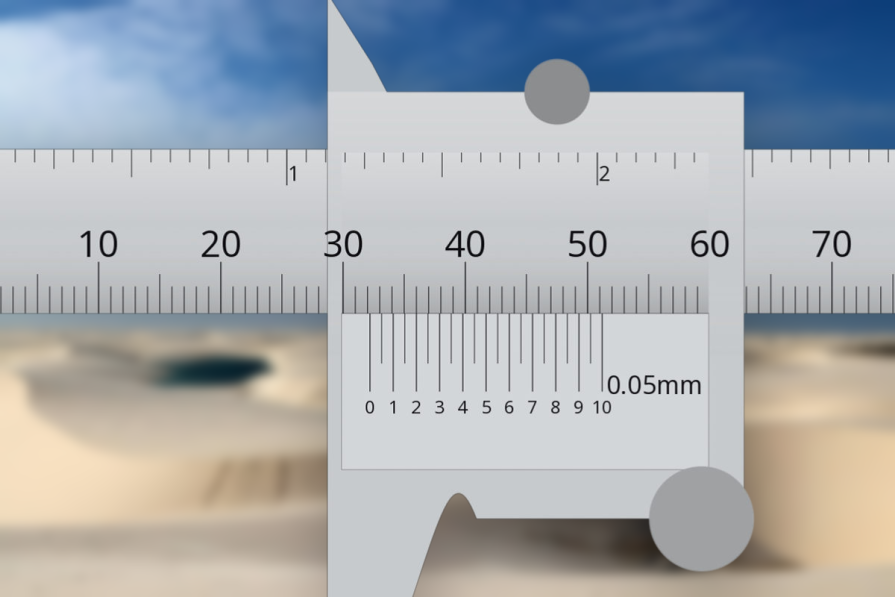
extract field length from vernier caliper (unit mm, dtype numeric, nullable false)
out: 32.2 mm
